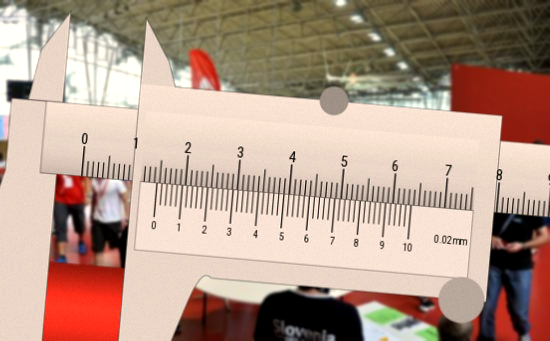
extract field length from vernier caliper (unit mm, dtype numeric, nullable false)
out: 14.5 mm
